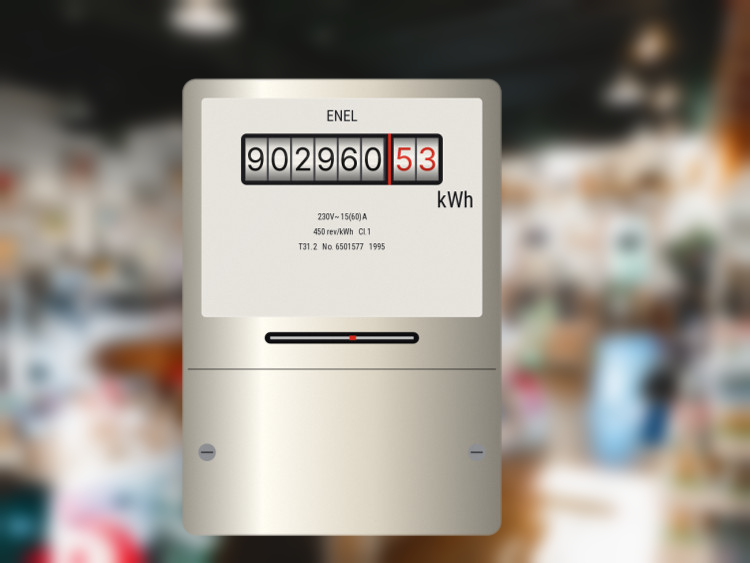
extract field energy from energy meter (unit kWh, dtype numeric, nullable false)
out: 902960.53 kWh
